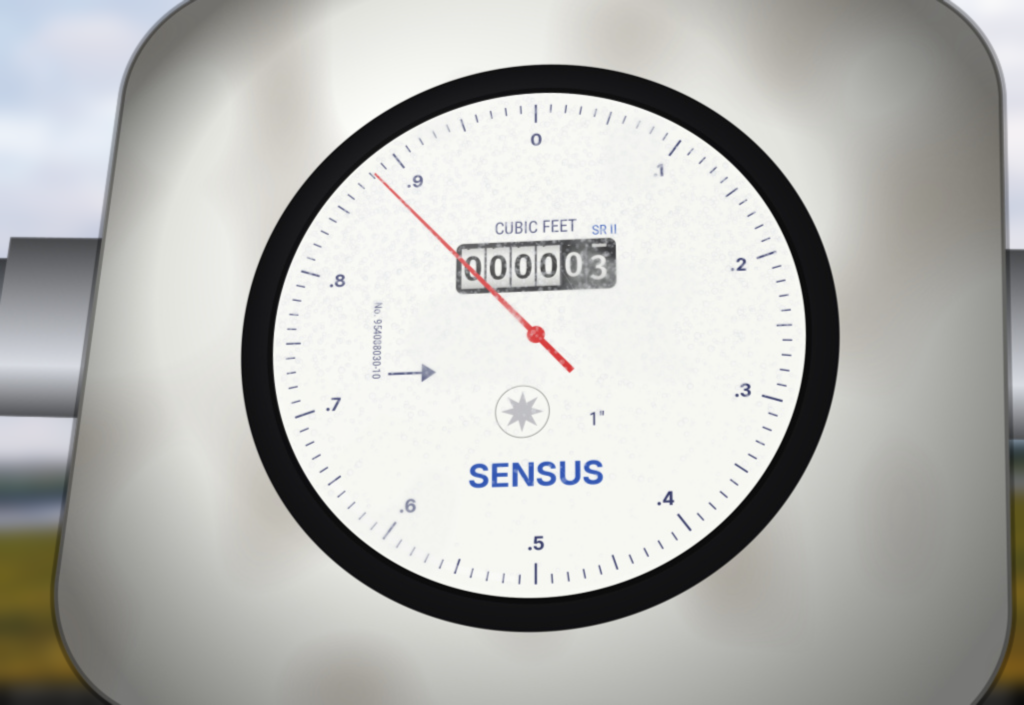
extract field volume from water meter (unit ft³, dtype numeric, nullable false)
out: 2.88 ft³
